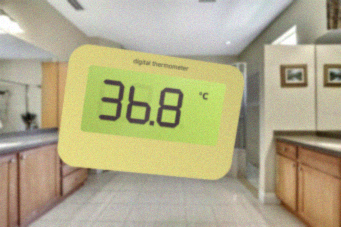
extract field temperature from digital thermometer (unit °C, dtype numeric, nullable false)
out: 36.8 °C
